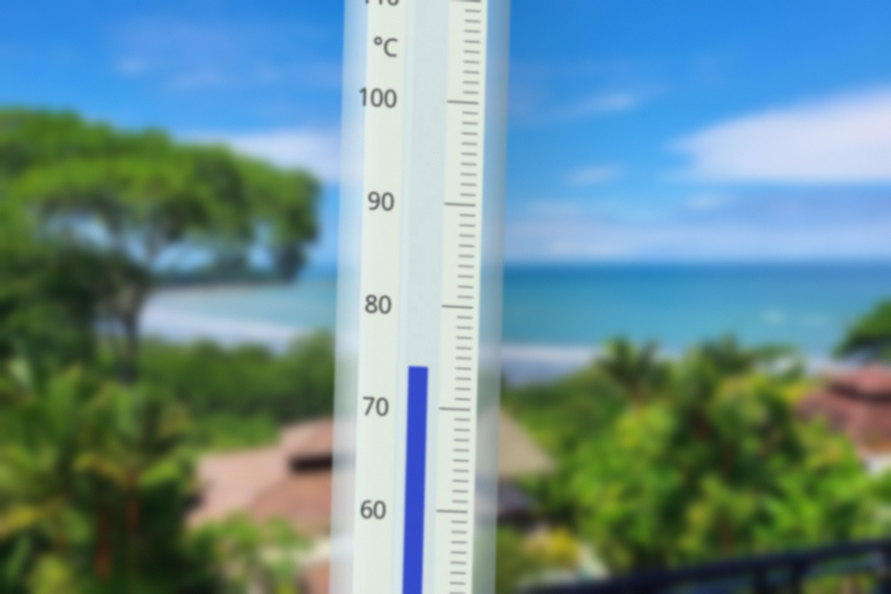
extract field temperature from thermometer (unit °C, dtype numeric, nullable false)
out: 74 °C
